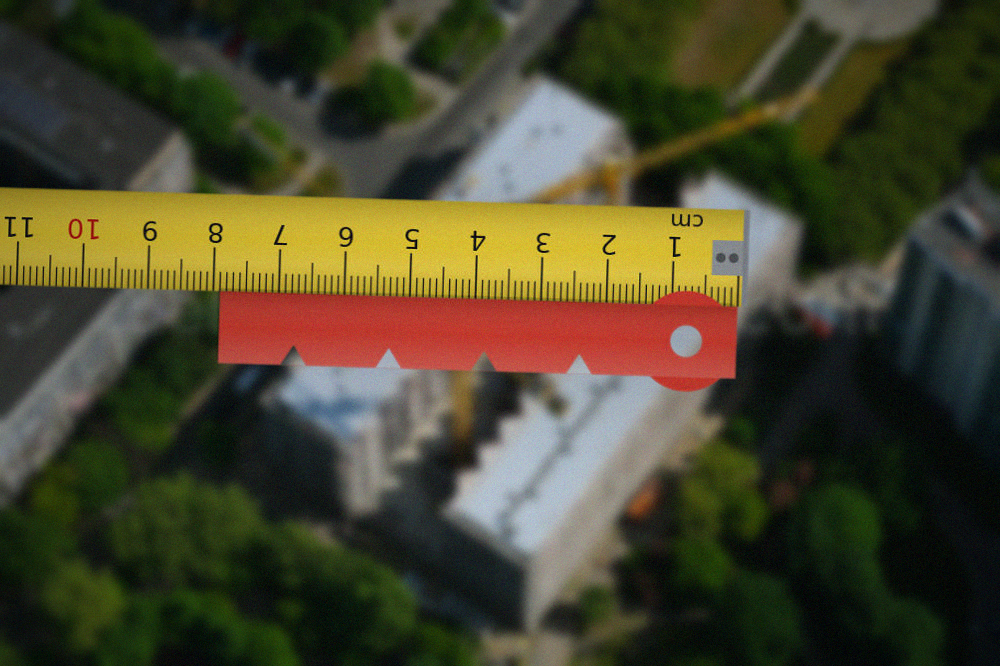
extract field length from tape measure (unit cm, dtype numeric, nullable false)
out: 7.9 cm
